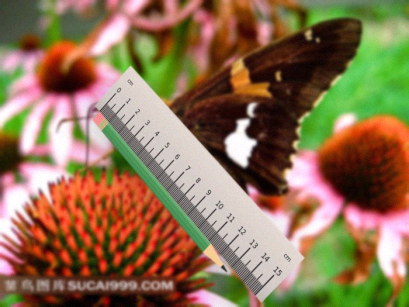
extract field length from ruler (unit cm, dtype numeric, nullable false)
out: 13 cm
